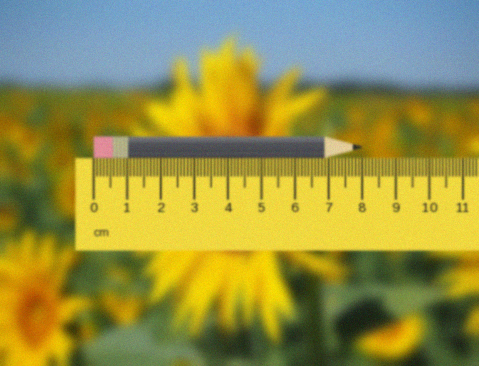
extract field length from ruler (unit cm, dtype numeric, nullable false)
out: 8 cm
